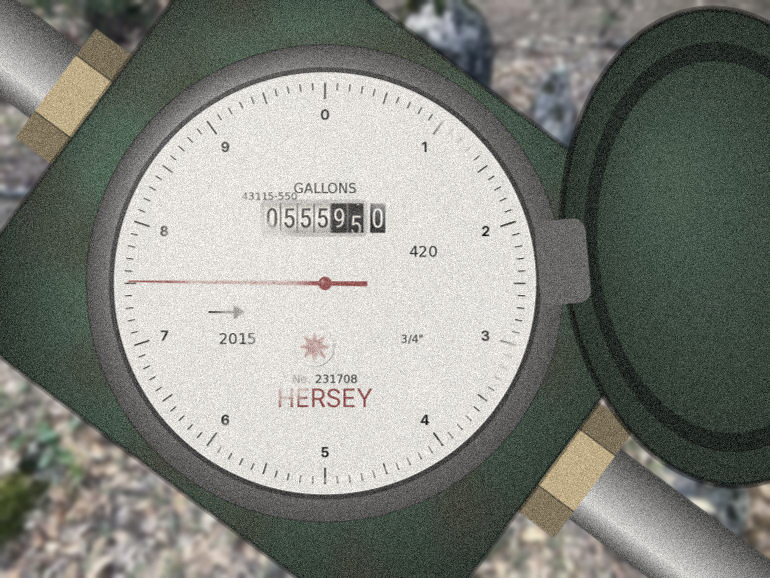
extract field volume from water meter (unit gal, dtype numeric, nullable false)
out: 555947.5 gal
